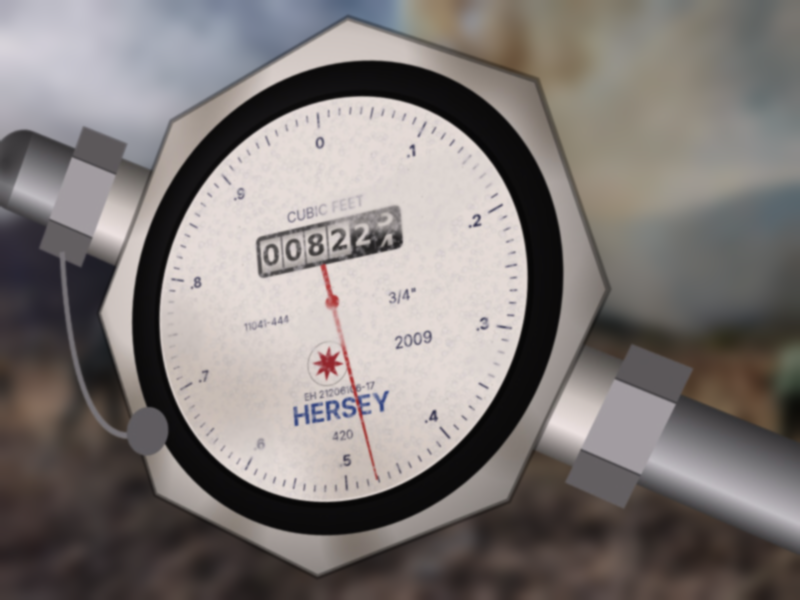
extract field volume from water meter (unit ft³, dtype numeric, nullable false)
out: 8223.47 ft³
